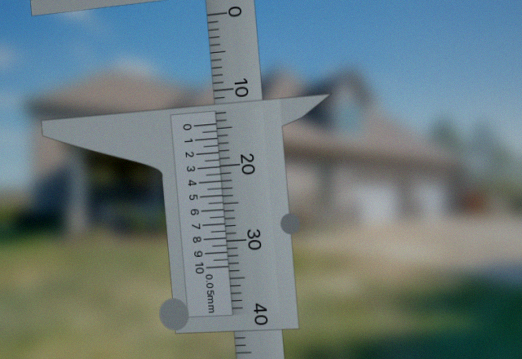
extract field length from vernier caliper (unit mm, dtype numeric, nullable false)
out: 14.4 mm
